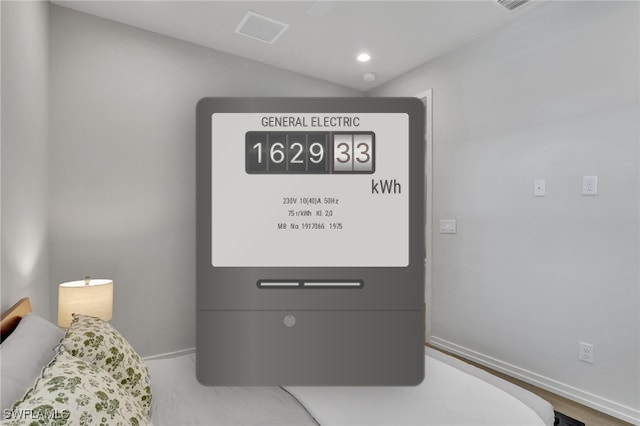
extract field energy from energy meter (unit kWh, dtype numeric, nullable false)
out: 1629.33 kWh
